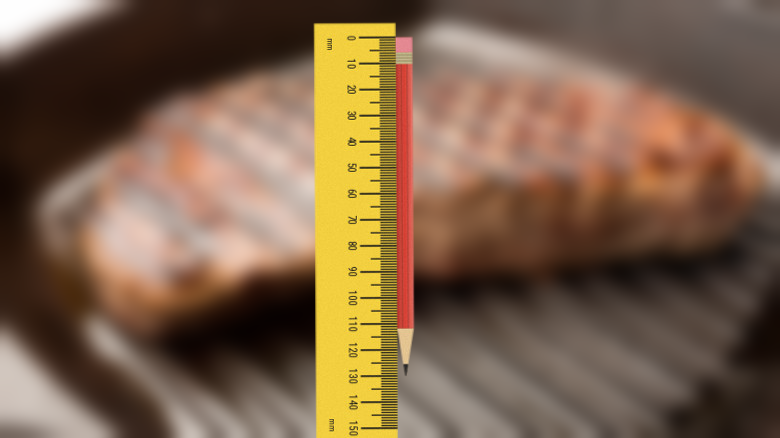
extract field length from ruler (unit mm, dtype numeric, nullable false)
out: 130 mm
